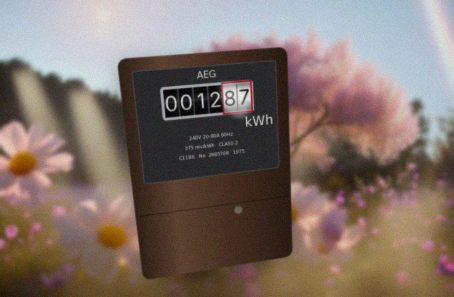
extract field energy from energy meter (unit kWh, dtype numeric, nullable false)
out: 12.87 kWh
